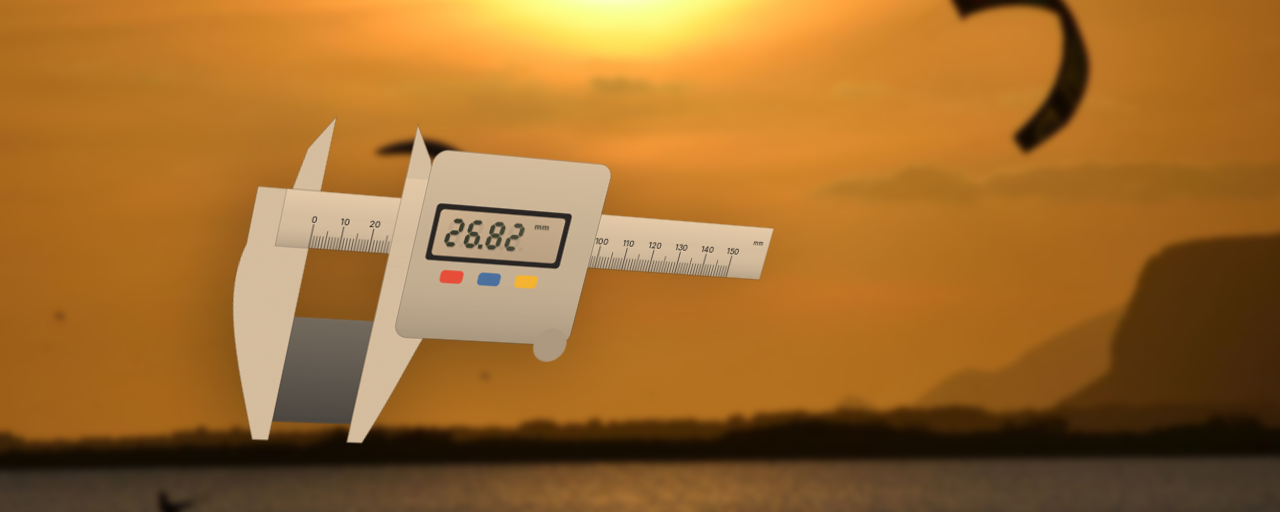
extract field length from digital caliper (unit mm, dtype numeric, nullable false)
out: 26.82 mm
